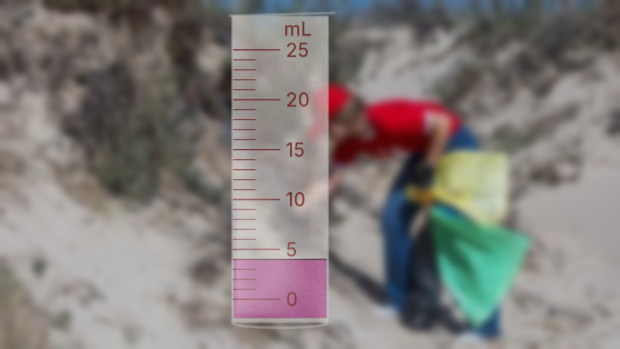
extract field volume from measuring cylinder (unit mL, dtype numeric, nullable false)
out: 4 mL
